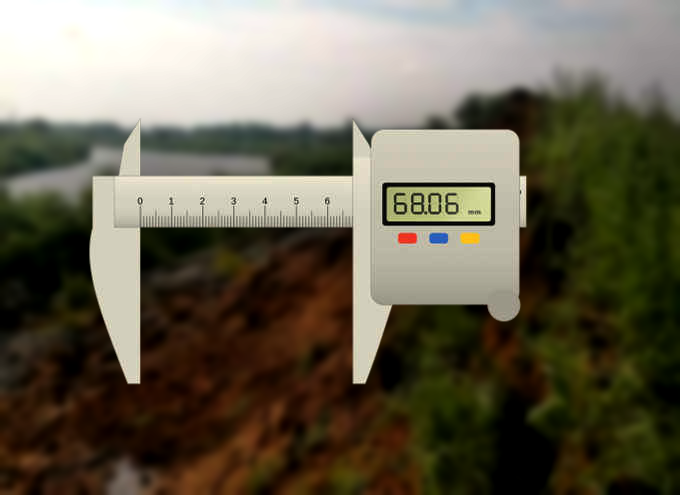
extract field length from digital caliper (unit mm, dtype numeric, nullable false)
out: 68.06 mm
